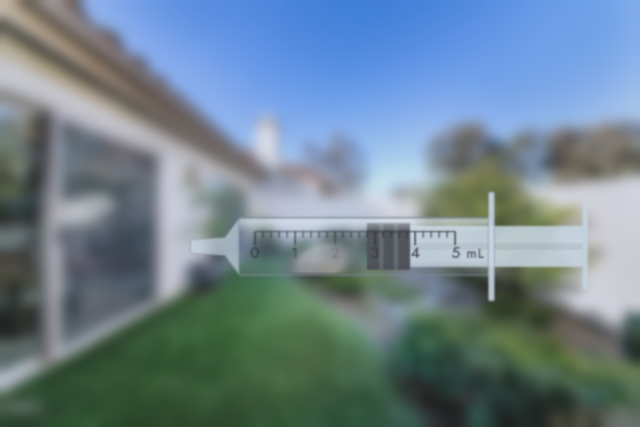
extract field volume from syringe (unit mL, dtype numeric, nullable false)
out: 2.8 mL
